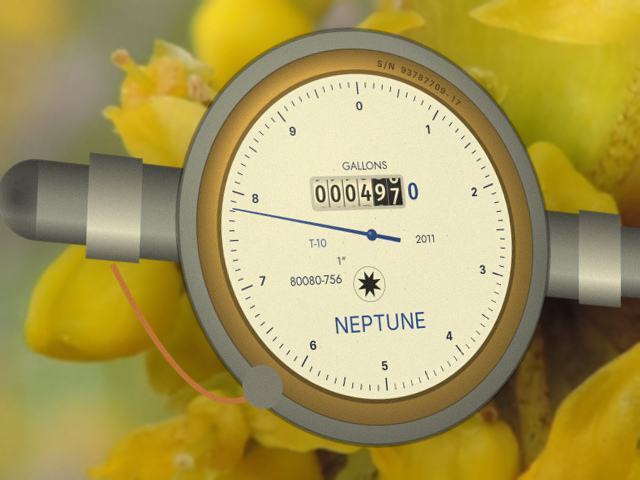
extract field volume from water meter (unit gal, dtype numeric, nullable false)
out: 4967.8 gal
